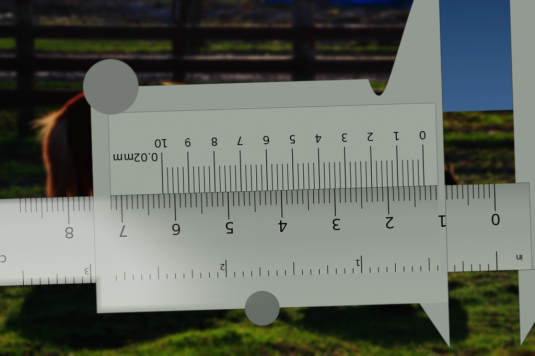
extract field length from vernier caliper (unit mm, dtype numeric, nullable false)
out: 13.2 mm
